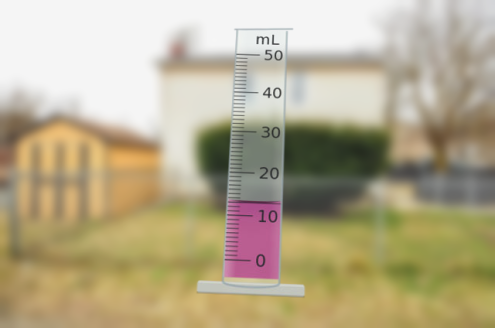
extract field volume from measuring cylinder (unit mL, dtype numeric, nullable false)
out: 13 mL
